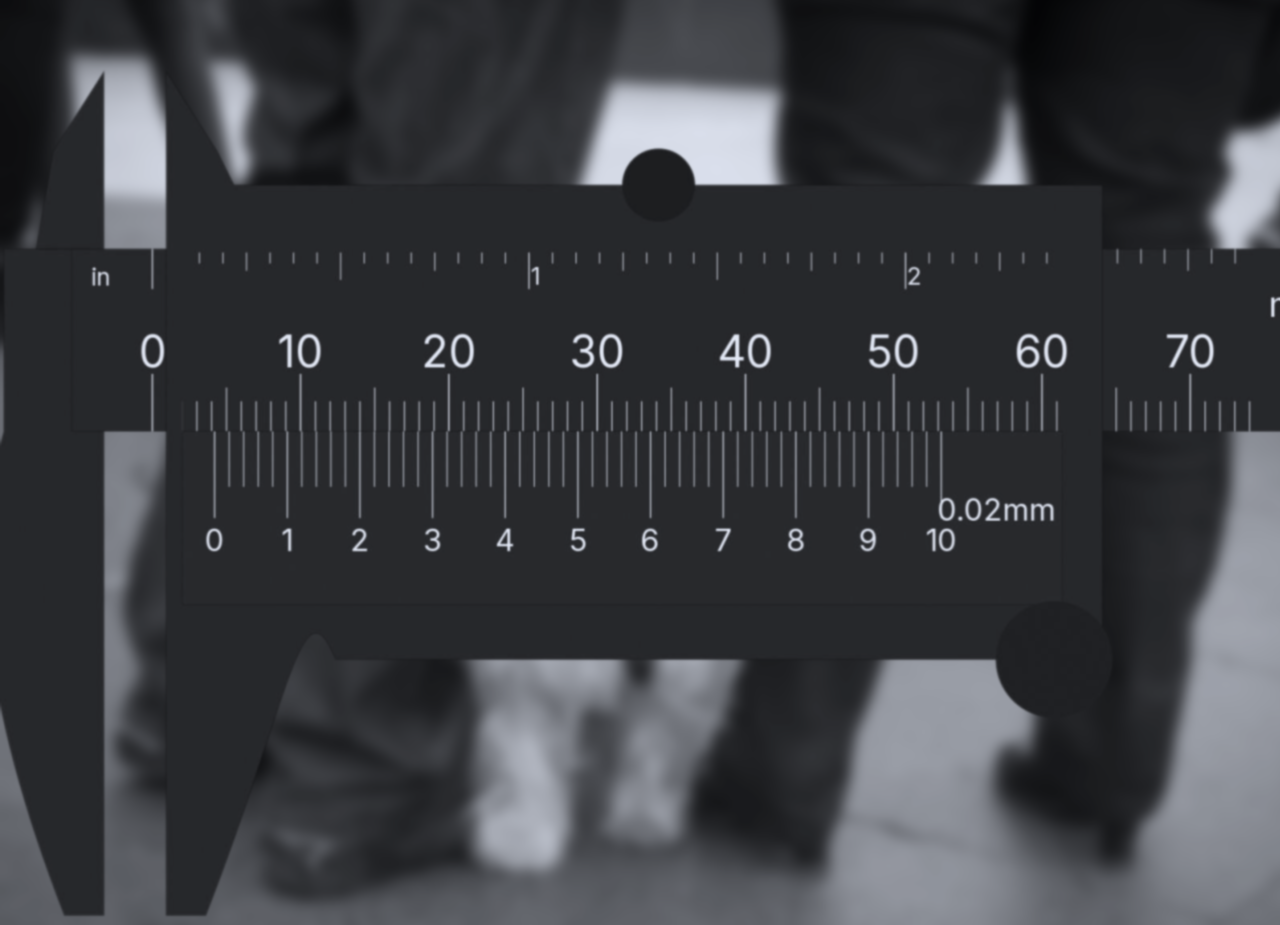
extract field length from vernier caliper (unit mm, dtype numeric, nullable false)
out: 4.2 mm
